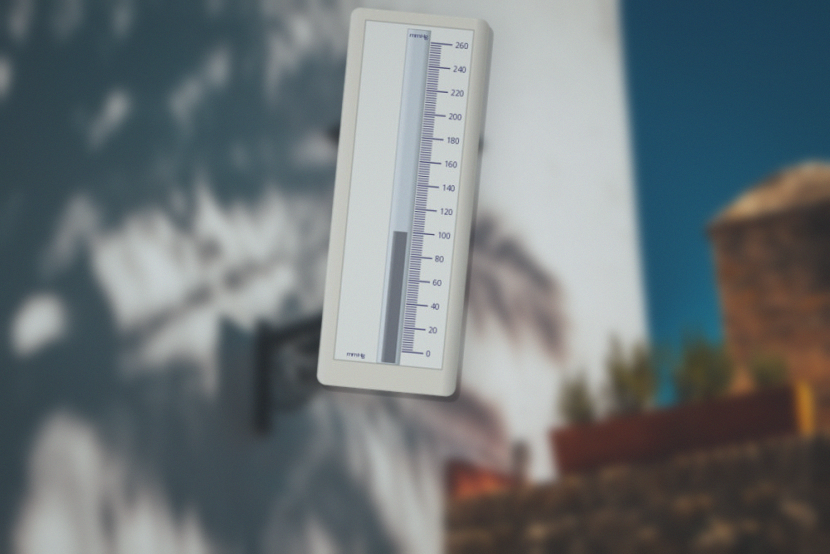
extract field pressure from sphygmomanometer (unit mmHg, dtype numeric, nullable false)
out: 100 mmHg
